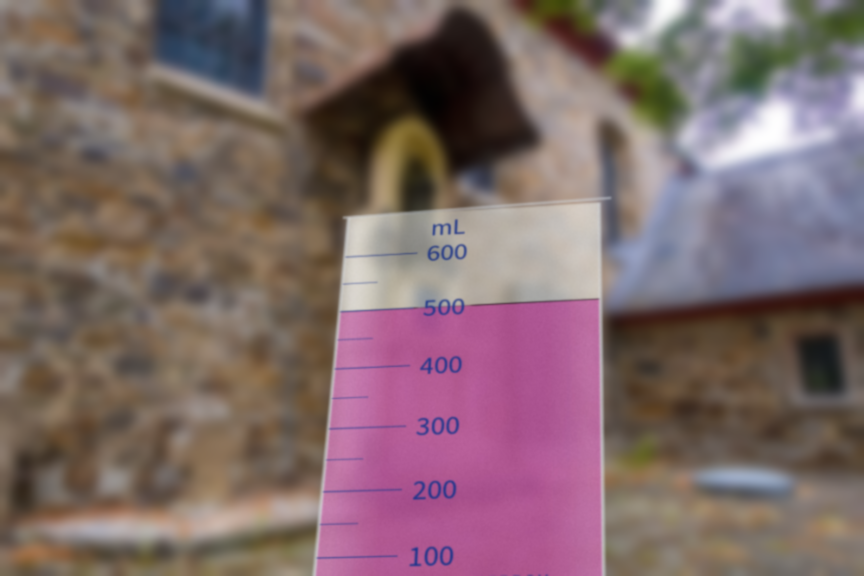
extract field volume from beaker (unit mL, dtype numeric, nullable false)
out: 500 mL
